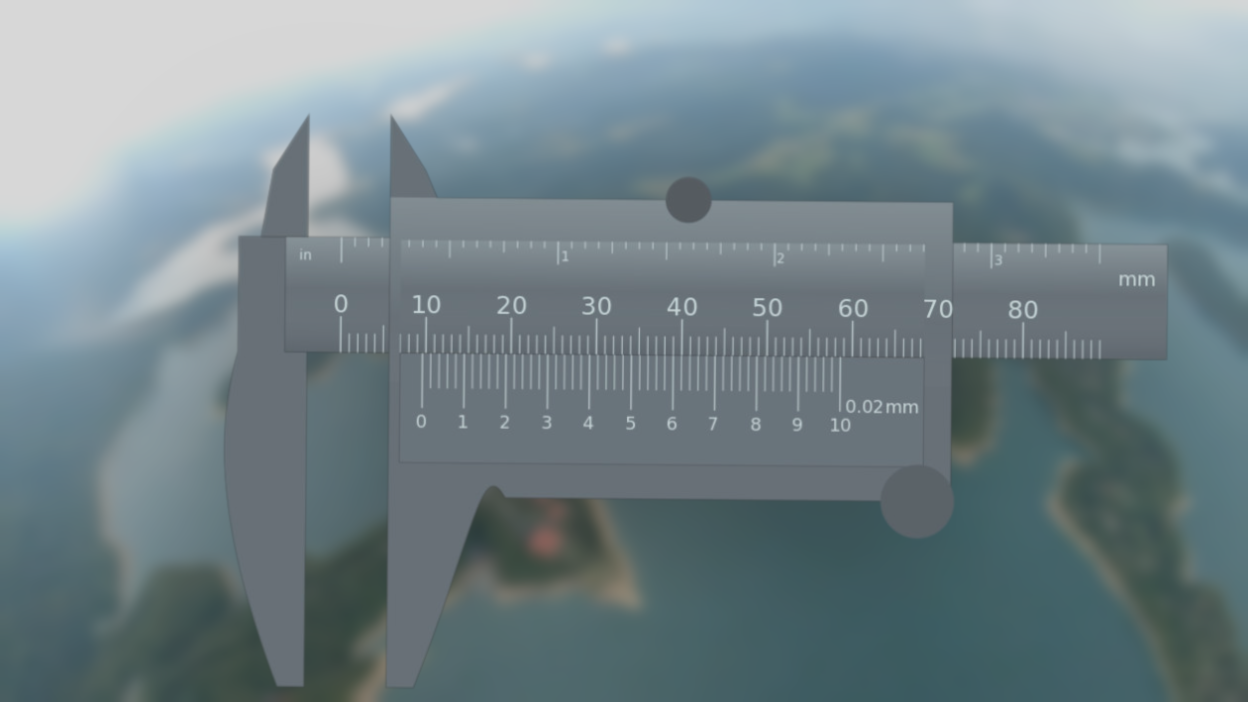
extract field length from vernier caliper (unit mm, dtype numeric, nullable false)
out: 9.6 mm
